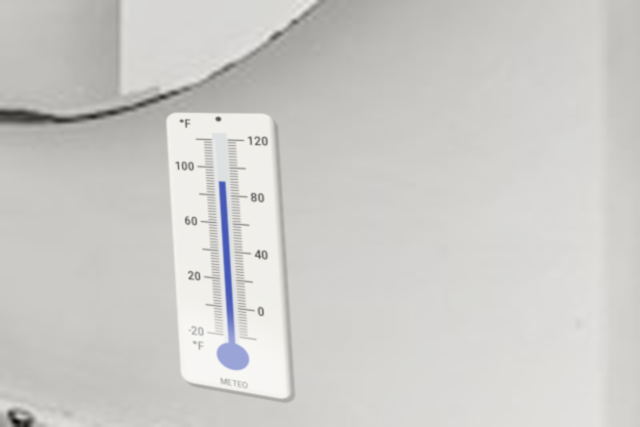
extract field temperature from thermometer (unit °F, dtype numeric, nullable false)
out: 90 °F
